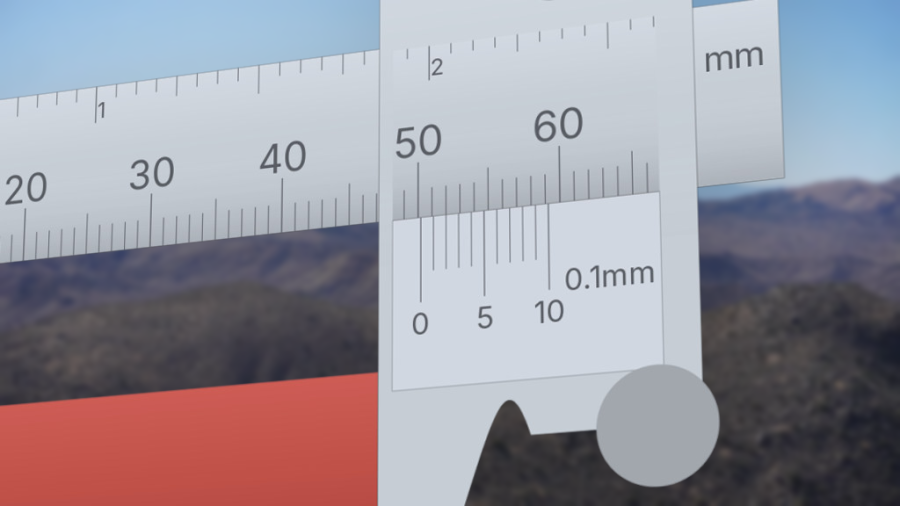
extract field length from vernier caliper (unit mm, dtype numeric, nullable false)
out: 50.2 mm
